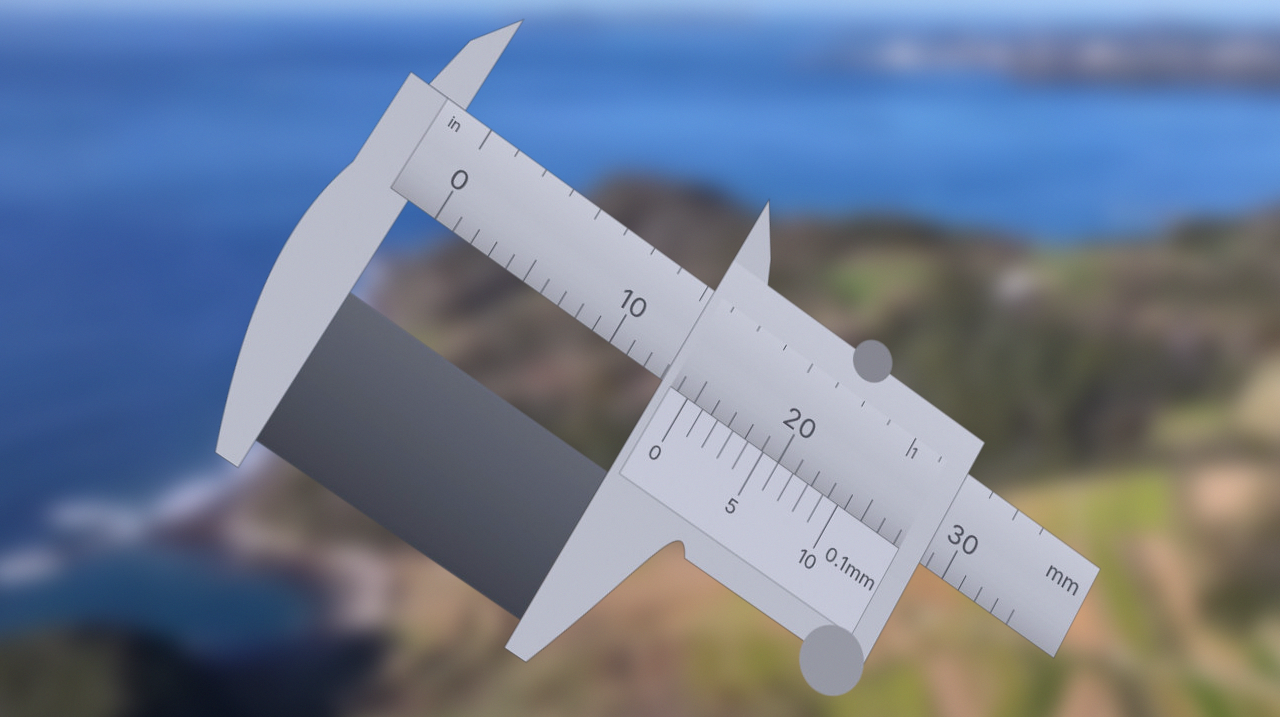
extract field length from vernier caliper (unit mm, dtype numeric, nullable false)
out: 14.6 mm
